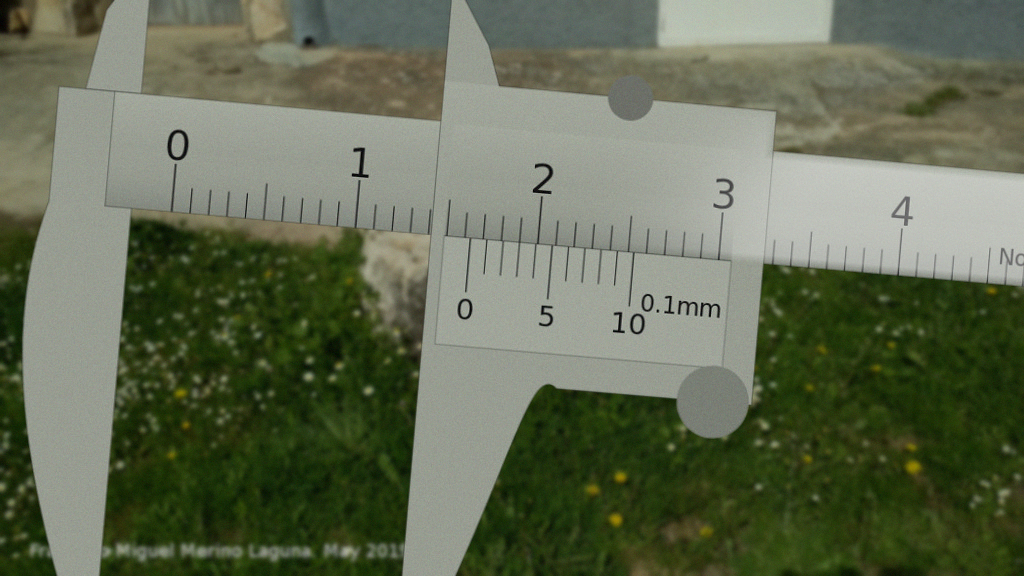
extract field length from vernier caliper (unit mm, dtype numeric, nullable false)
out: 16.3 mm
